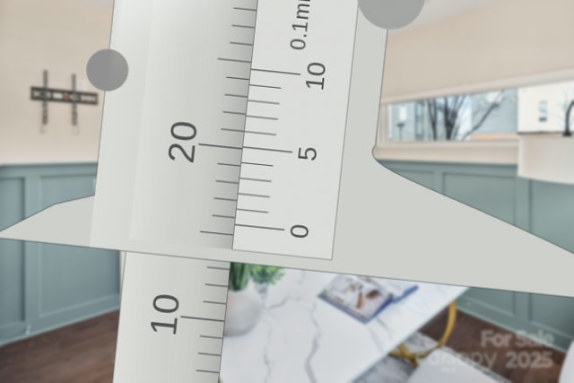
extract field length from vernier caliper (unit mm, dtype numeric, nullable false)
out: 15.6 mm
